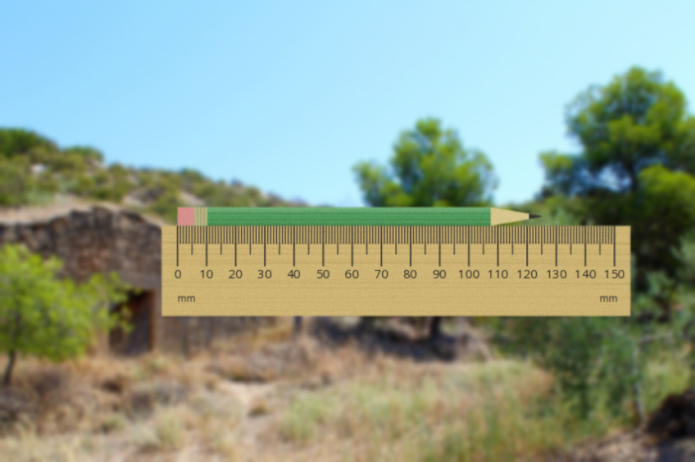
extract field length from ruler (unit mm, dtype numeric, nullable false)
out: 125 mm
